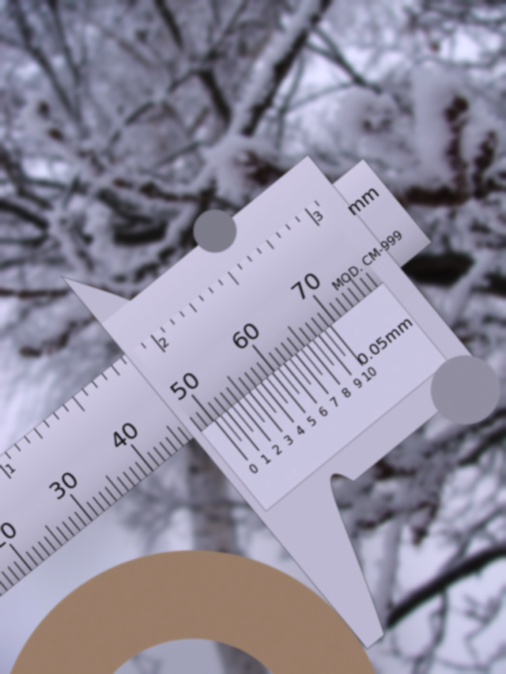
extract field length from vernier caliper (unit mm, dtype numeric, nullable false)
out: 50.2 mm
